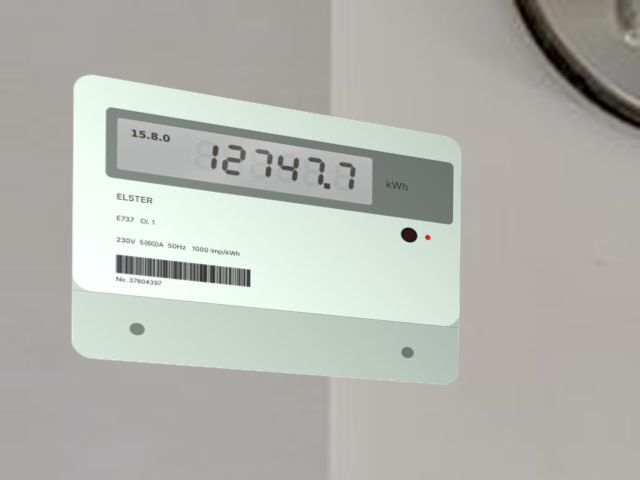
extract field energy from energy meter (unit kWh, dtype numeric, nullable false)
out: 12747.7 kWh
